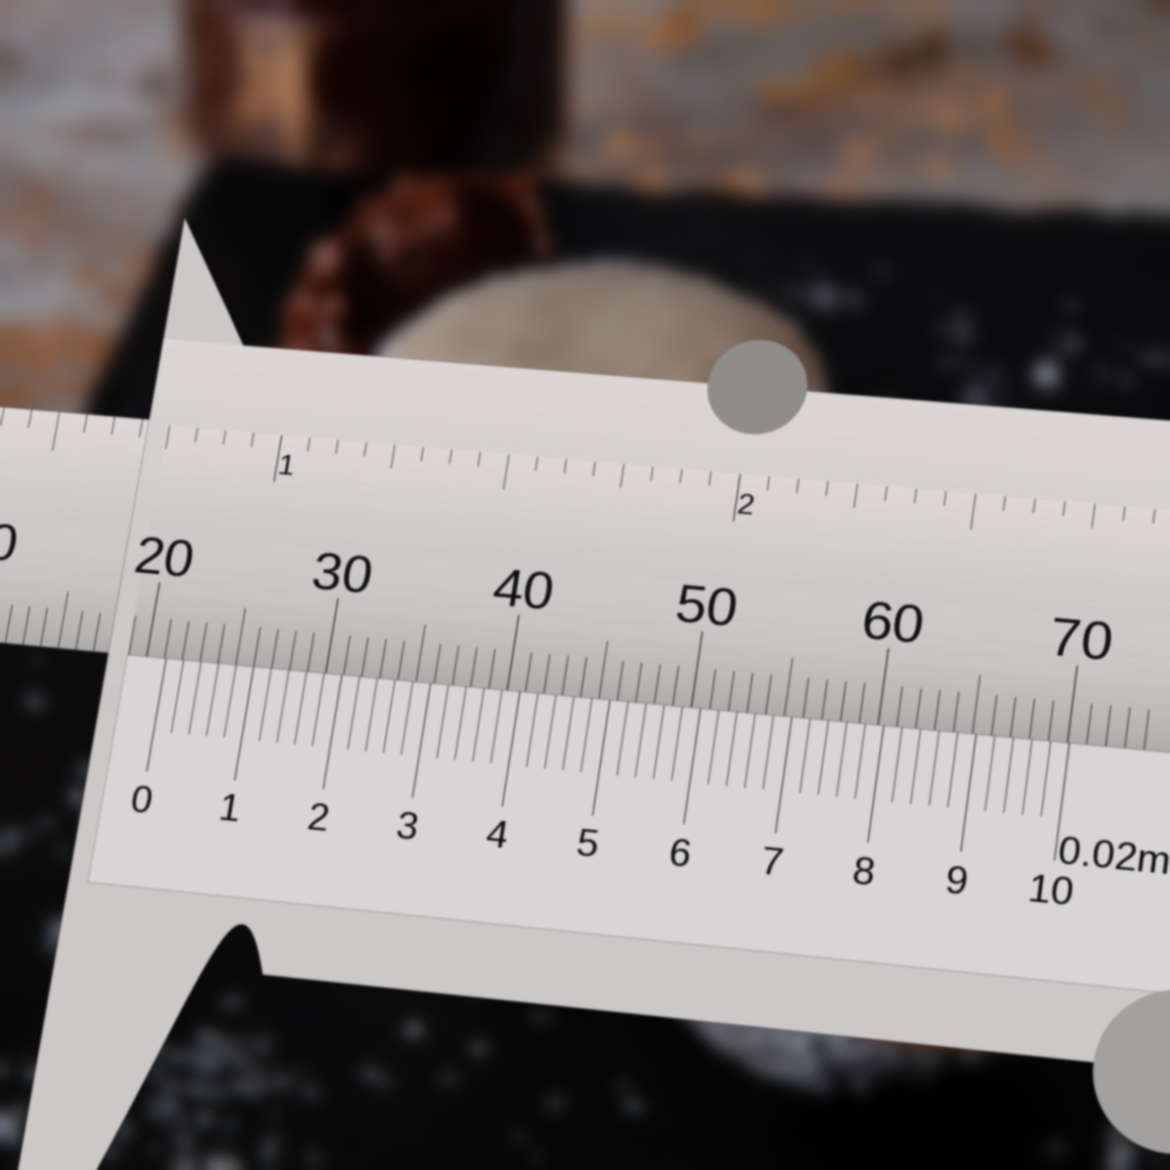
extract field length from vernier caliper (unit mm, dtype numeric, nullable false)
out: 21.1 mm
